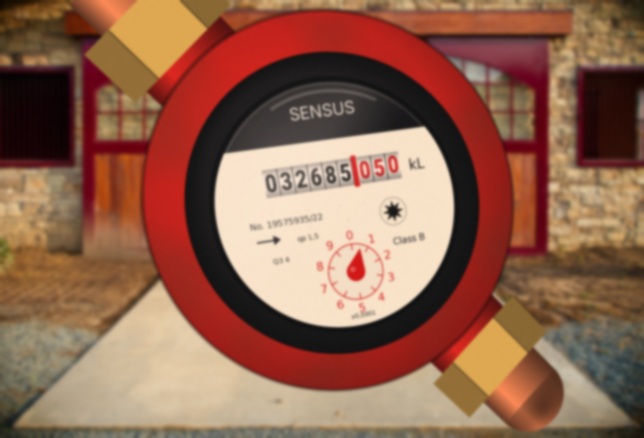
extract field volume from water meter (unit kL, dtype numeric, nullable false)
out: 32685.0500 kL
